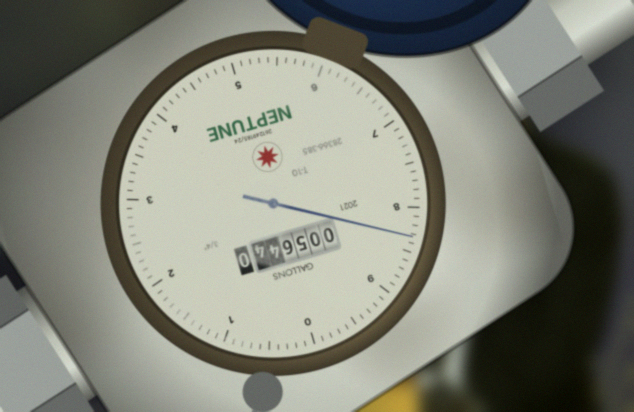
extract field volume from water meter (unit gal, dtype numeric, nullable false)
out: 56438.3 gal
